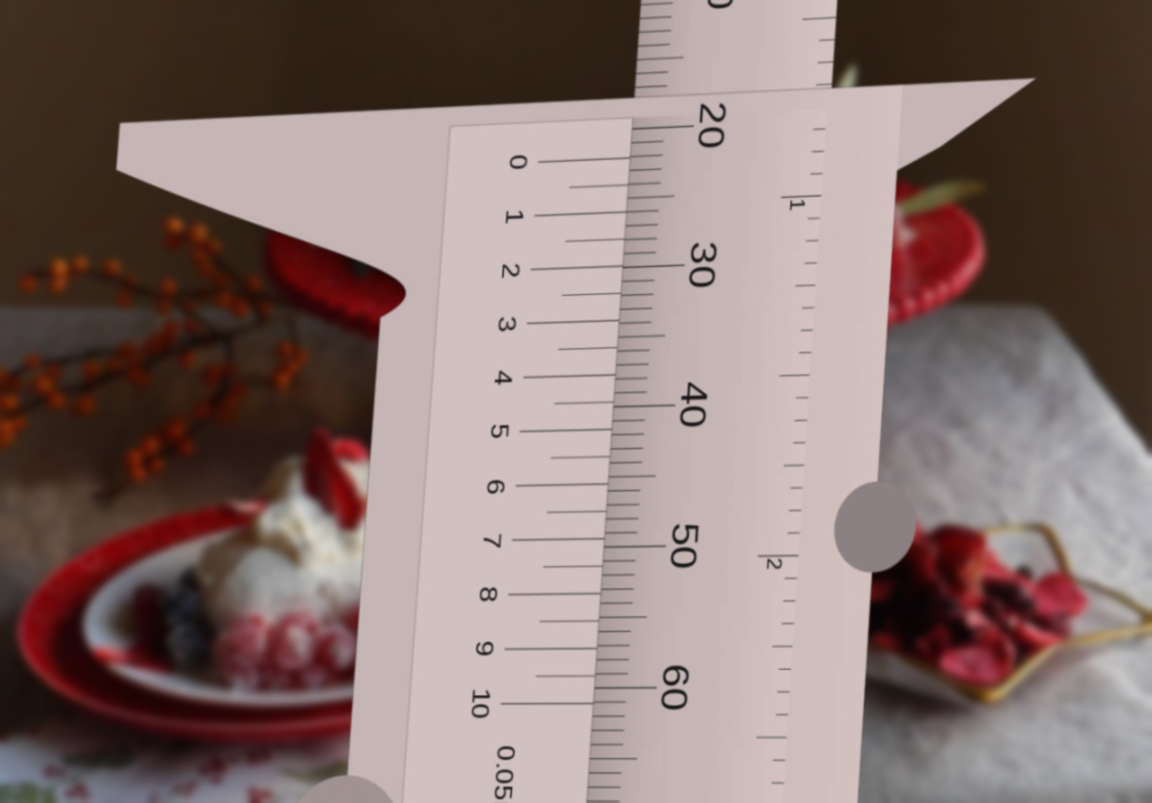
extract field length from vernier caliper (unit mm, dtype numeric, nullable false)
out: 22.1 mm
